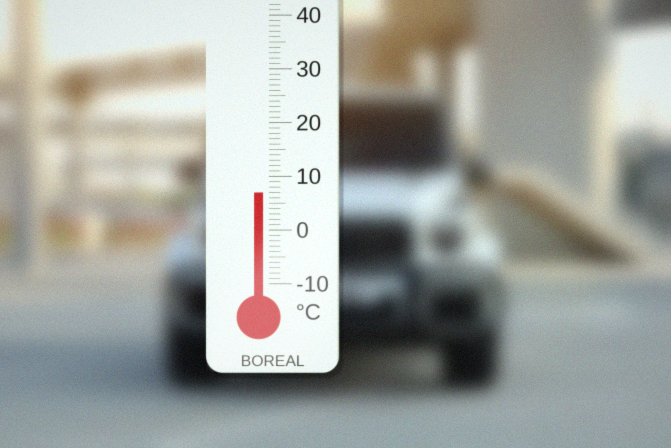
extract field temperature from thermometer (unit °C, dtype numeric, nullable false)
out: 7 °C
